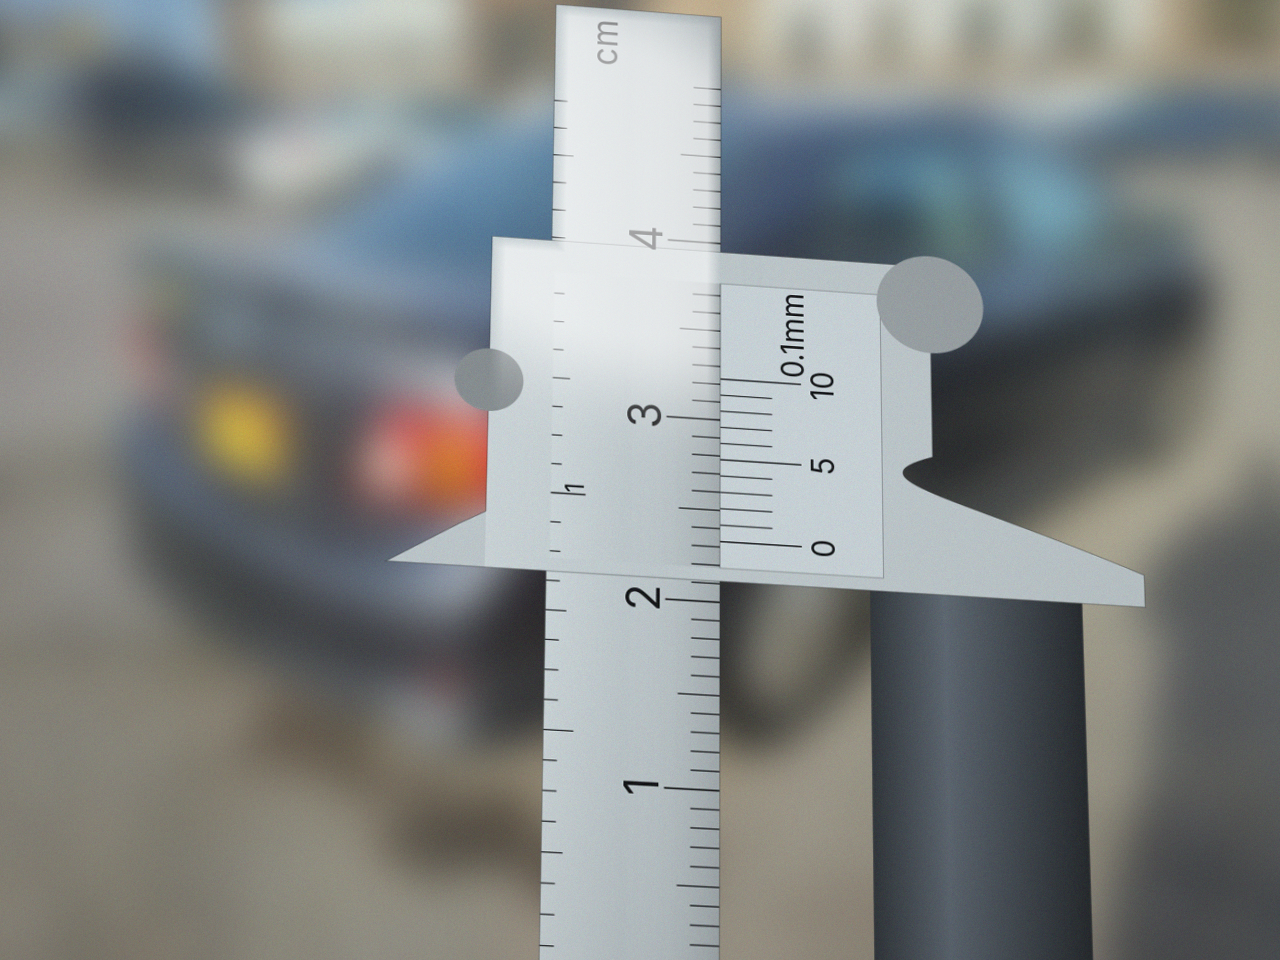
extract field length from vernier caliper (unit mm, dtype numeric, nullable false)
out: 23.3 mm
